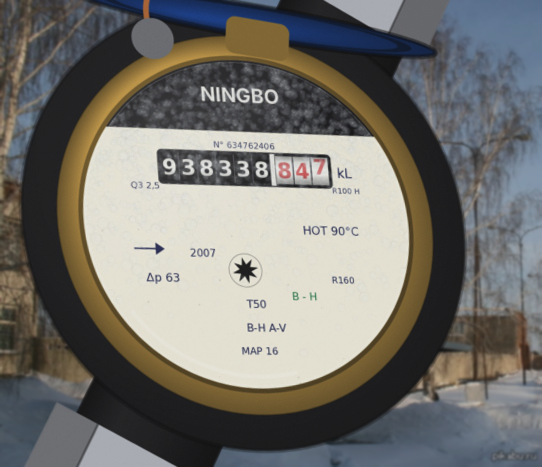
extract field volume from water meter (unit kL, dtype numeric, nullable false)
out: 938338.847 kL
